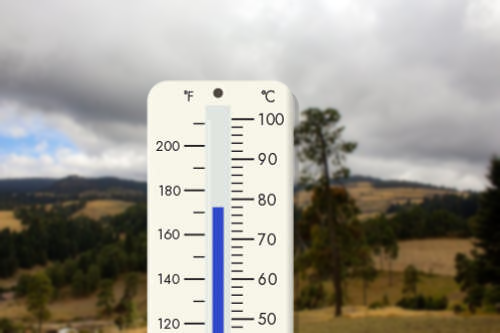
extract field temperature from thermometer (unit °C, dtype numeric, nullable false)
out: 78 °C
